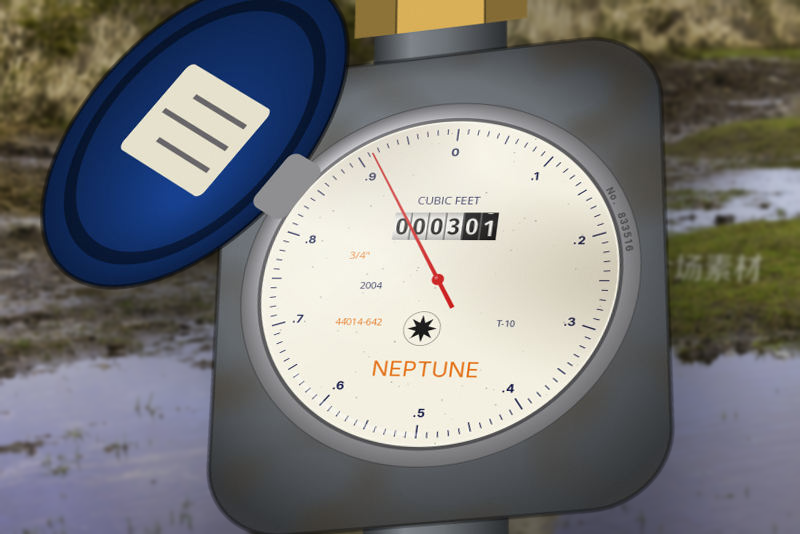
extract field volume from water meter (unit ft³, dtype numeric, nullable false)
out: 300.91 ft³
